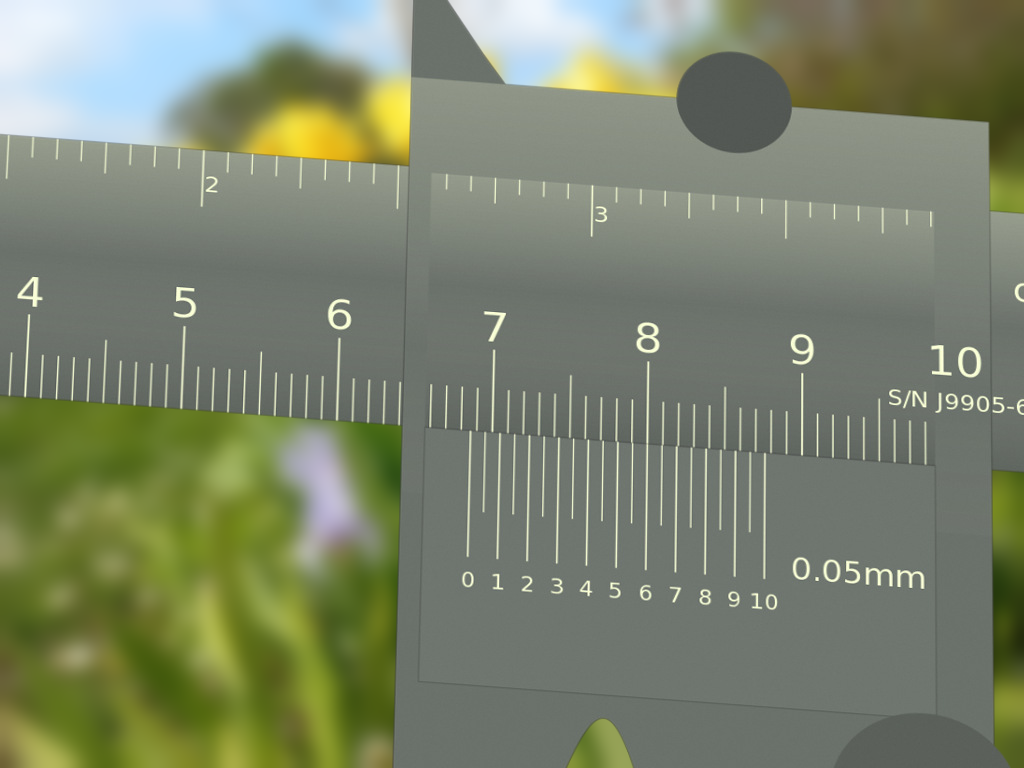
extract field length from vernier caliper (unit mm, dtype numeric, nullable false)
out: 68.6 mm
